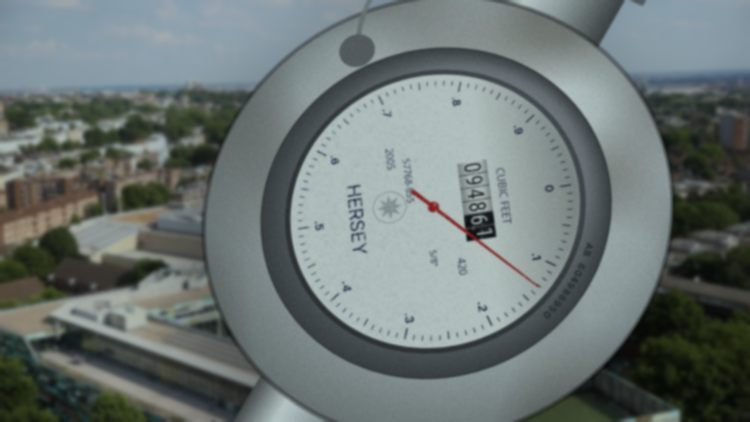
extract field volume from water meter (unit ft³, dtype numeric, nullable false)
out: 94861.13 ft³
